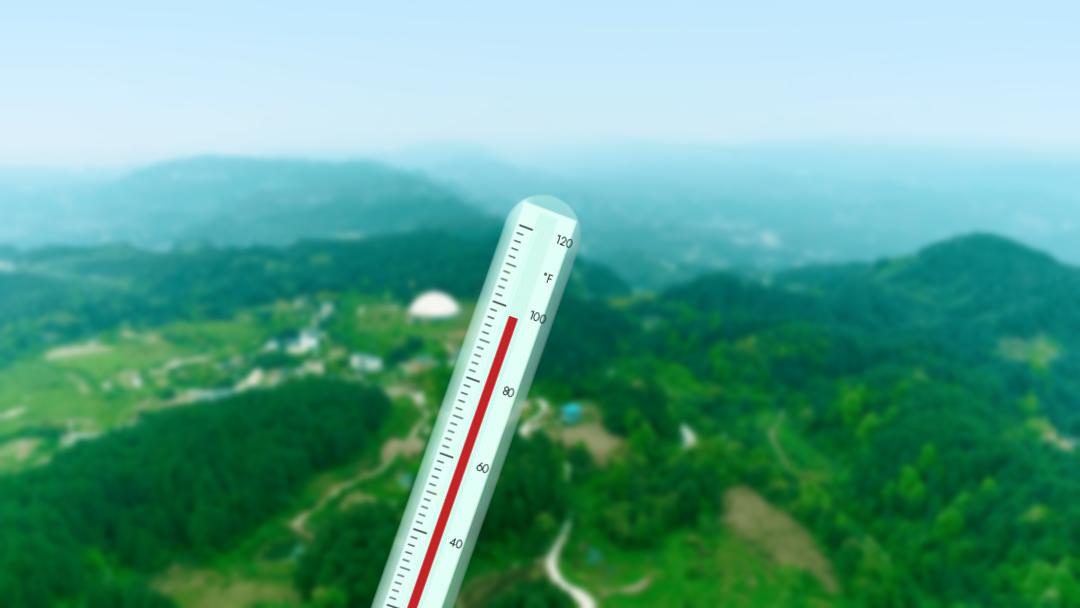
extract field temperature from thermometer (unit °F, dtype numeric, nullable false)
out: 98 °F
